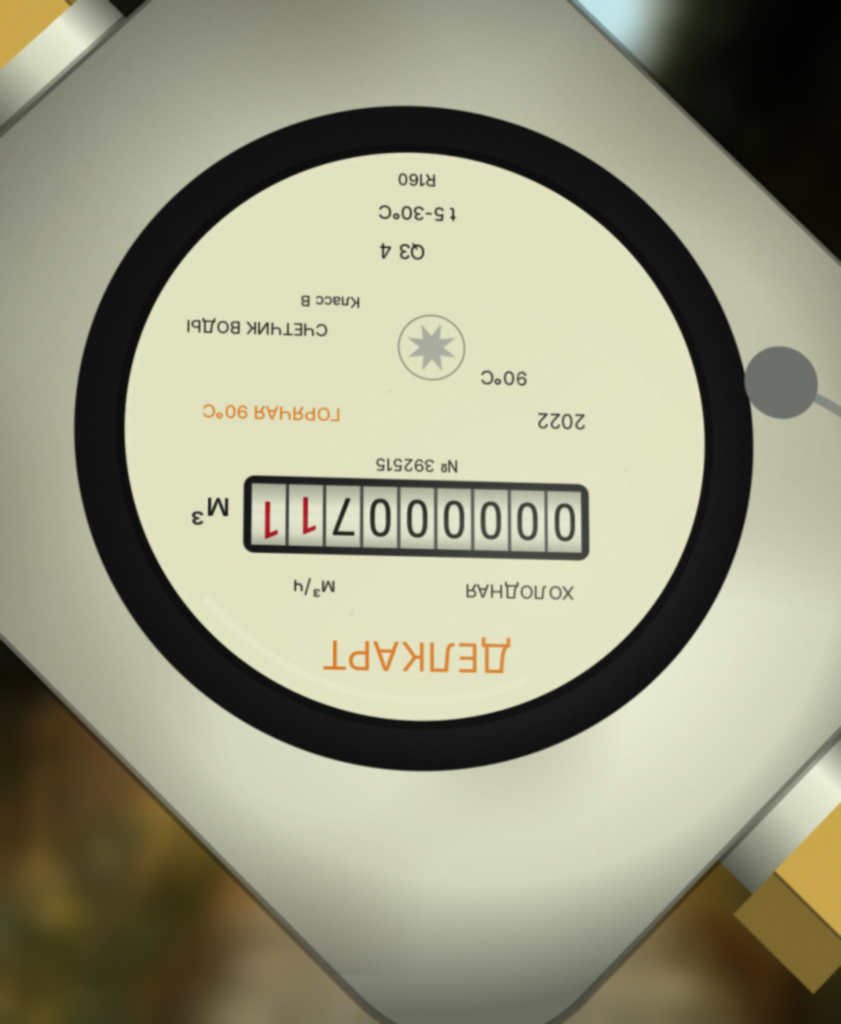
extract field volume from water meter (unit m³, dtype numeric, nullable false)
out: 7.11 m³
